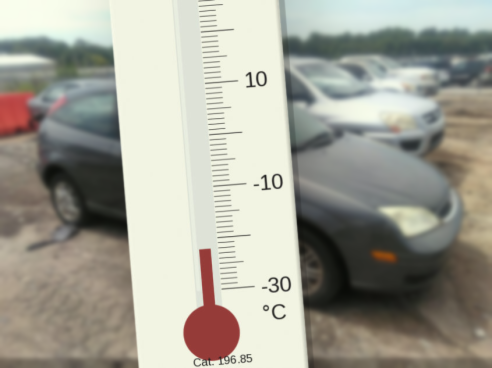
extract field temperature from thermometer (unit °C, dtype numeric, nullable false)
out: -22 °C
